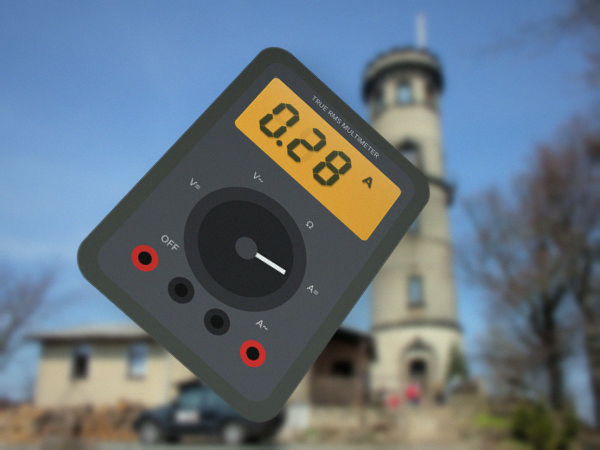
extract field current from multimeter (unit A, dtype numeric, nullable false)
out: 0.28 A
